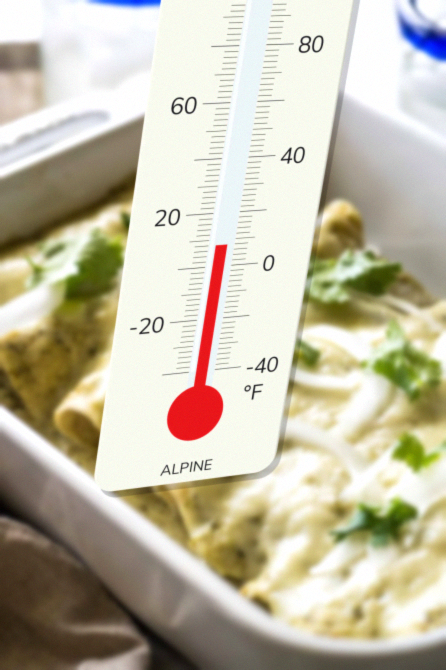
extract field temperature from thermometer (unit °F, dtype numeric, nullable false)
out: 8 °F
